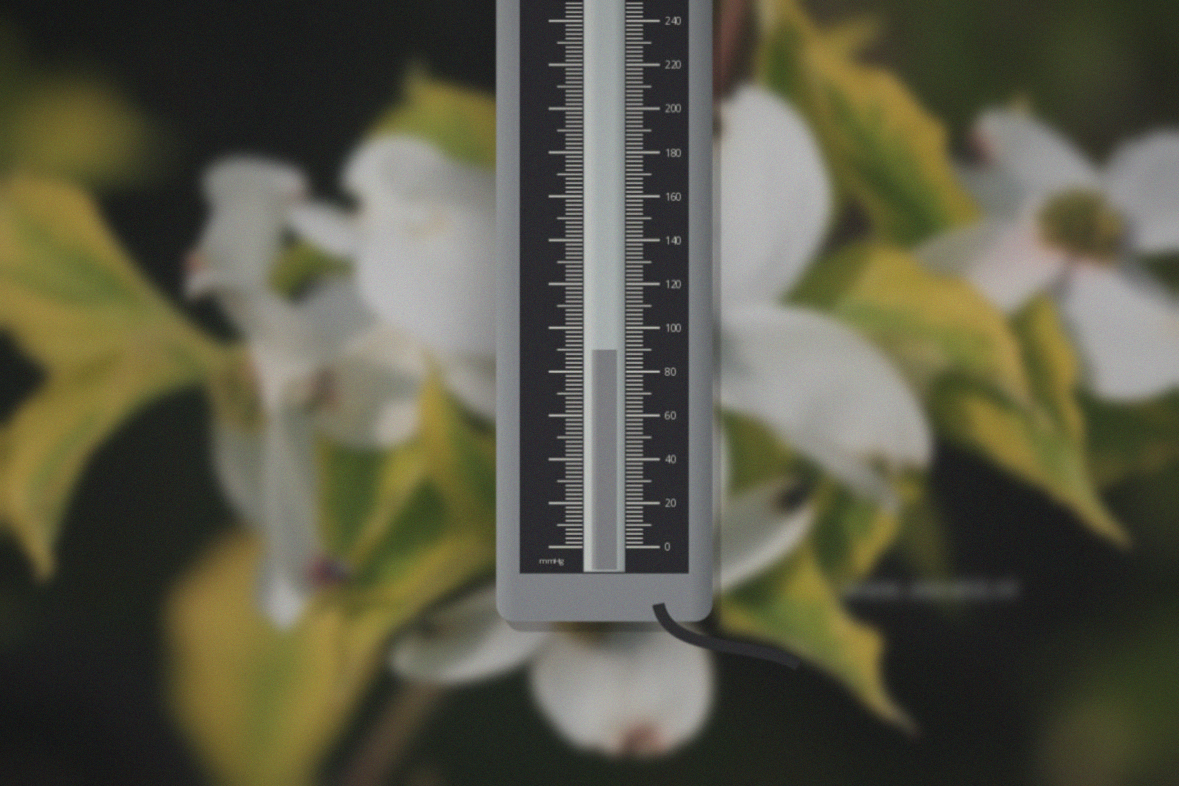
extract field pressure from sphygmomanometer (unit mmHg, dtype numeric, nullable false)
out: 90 mmHg
